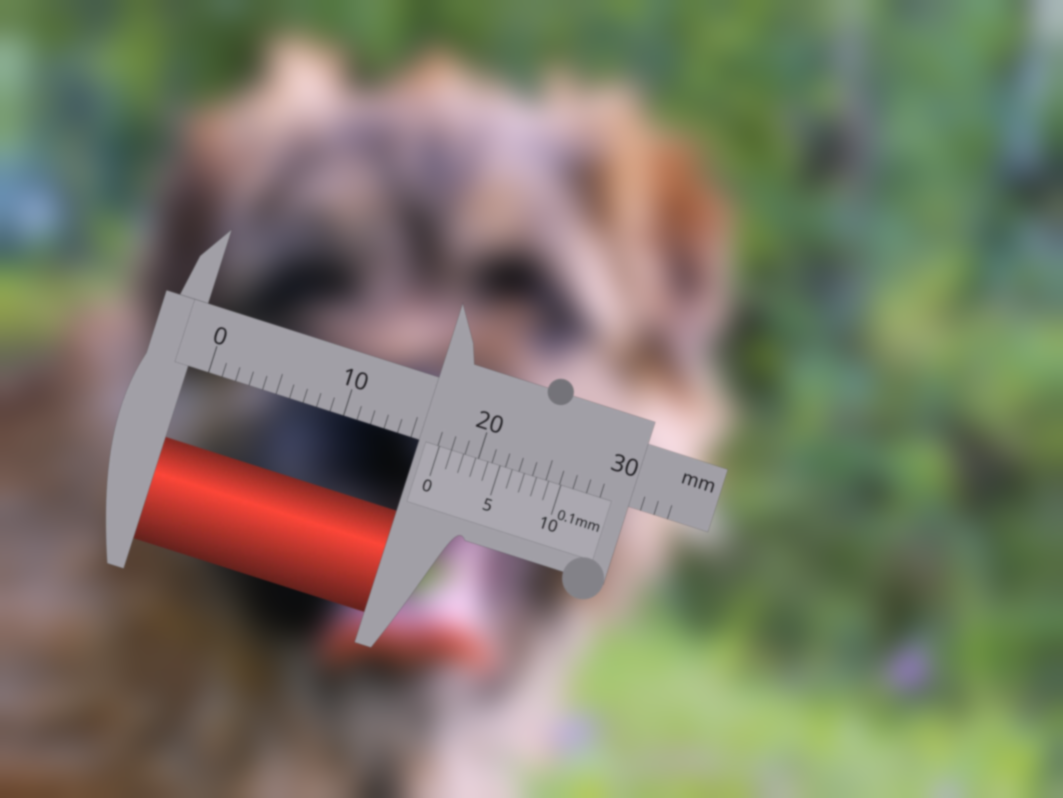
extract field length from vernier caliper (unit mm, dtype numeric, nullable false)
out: 17.1 mm
